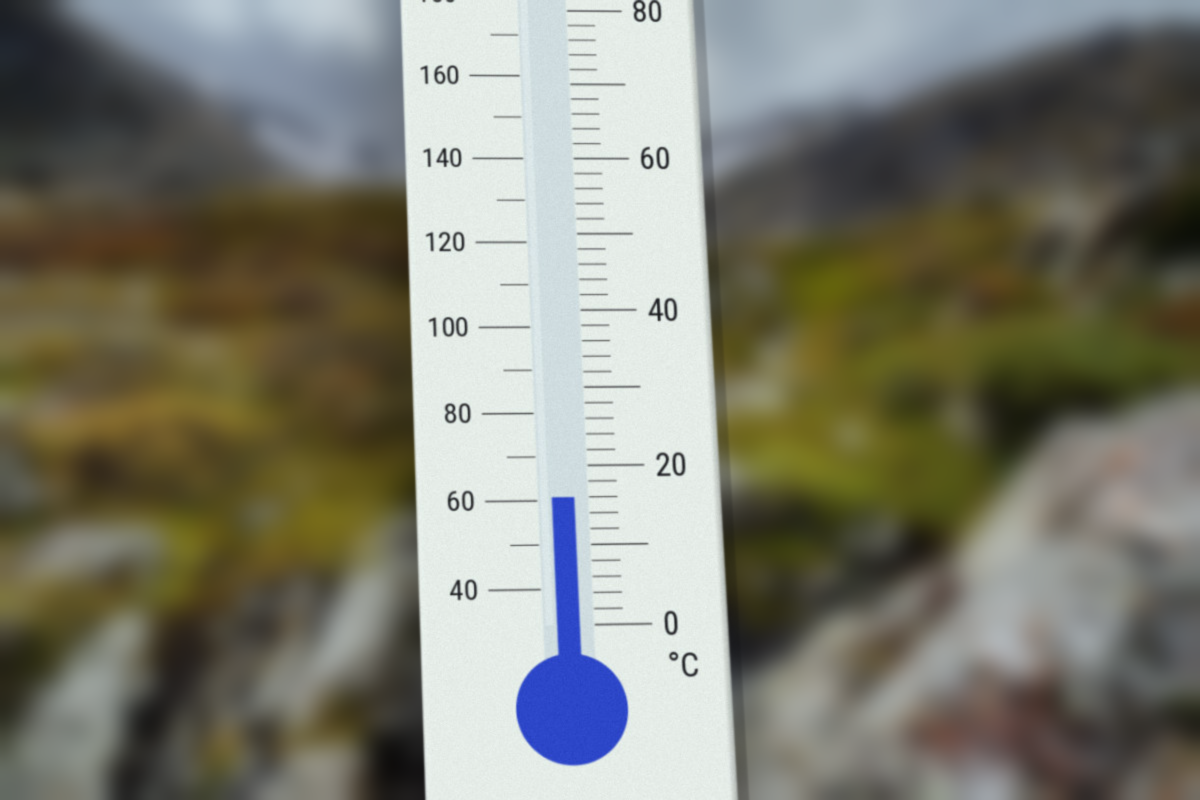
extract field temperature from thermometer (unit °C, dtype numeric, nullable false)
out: 16 °C
